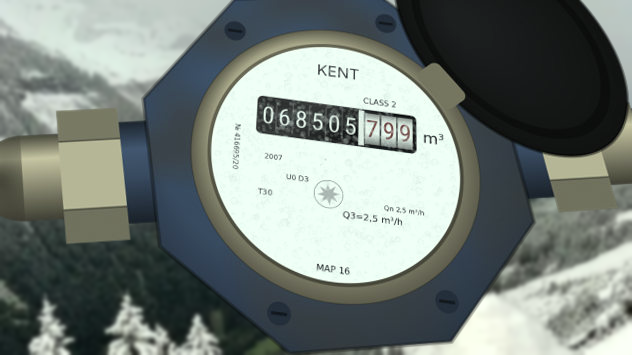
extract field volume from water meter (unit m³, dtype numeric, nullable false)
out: 68505.799 m³
